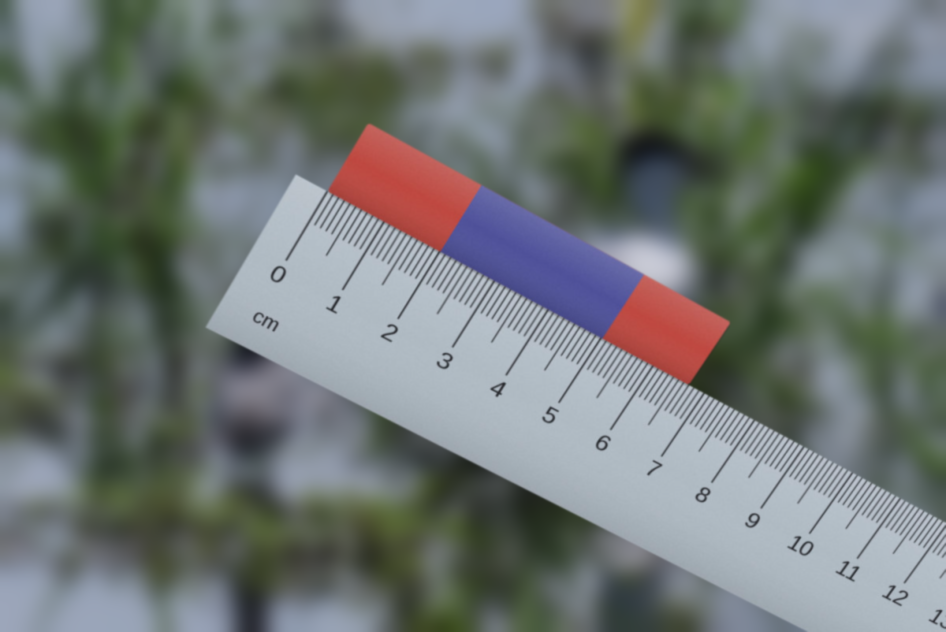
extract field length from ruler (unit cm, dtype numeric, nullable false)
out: 6.7 cm
